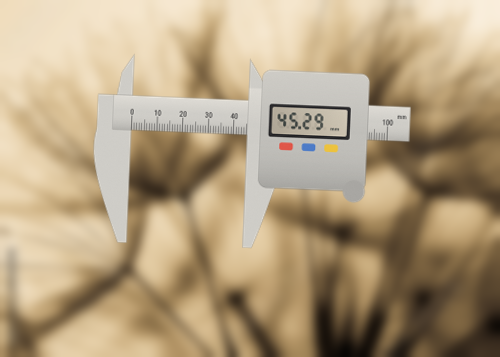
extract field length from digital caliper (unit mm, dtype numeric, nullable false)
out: 45.29 mm
